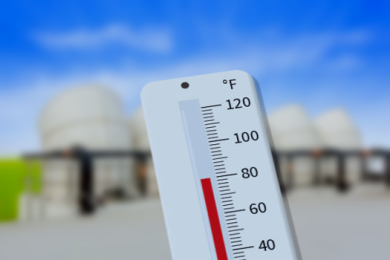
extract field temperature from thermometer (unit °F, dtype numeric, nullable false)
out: 80 °F
